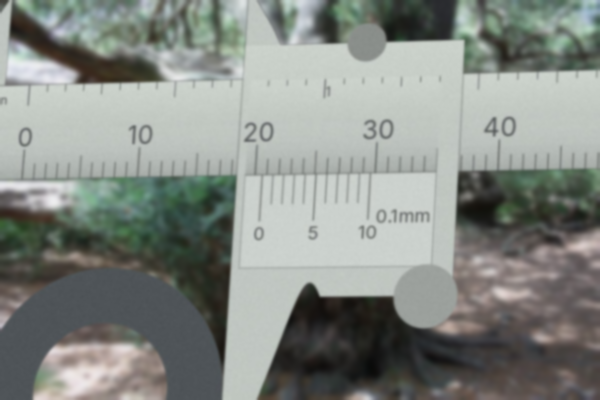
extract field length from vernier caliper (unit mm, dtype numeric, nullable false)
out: 20.6 mm
